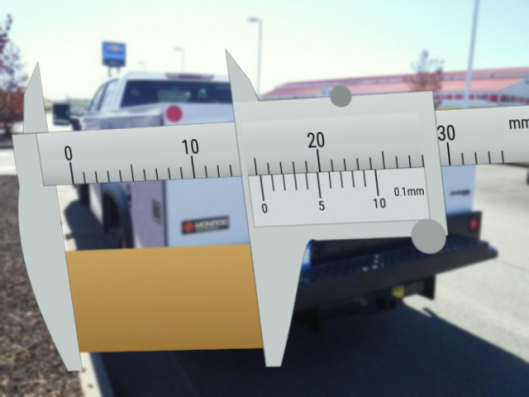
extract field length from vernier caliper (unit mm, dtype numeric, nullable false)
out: 15.3 mm
